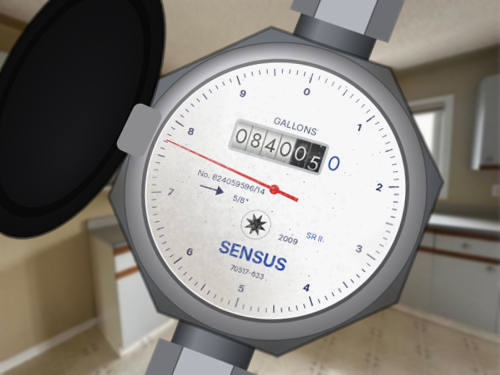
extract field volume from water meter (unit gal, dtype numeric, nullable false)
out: 840047.7 gal
